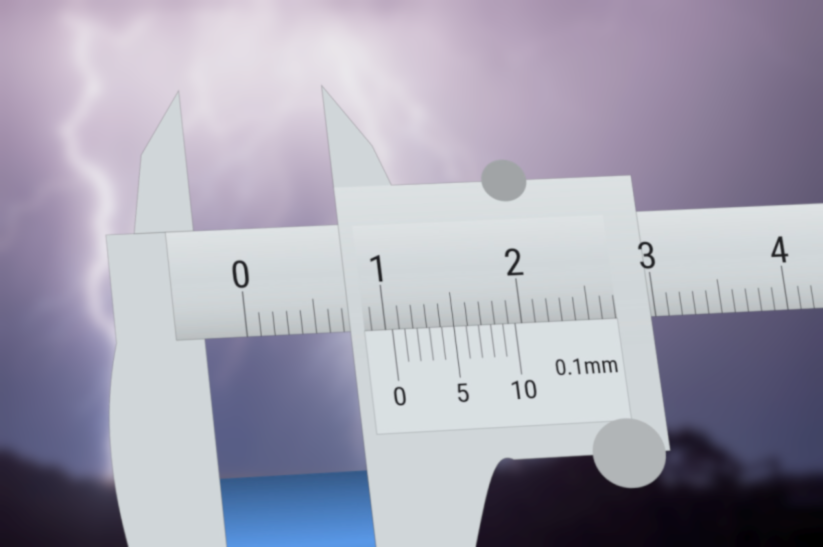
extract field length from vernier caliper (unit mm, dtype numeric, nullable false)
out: 10.5 mm
